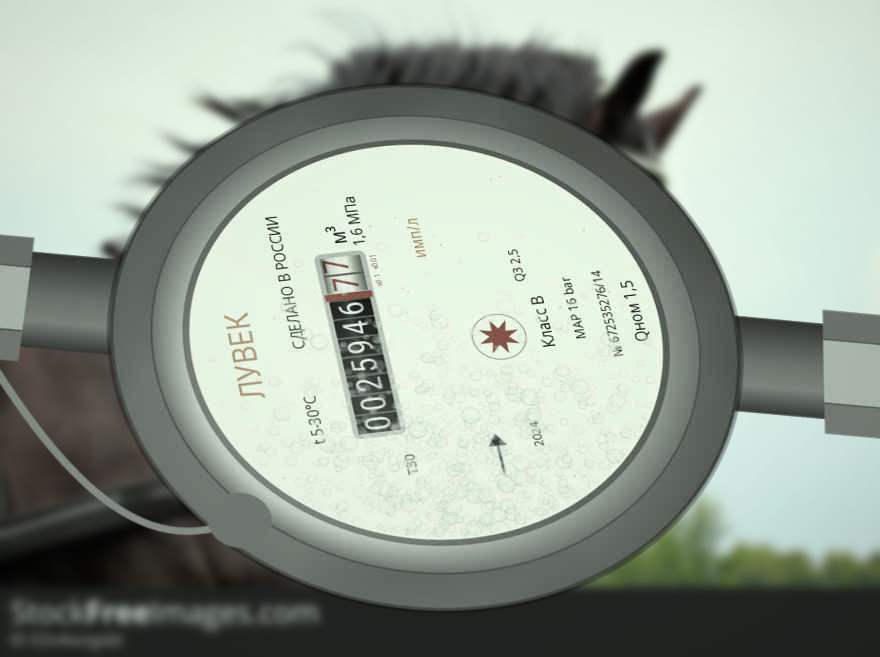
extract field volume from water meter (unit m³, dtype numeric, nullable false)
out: 25946.77 m³
